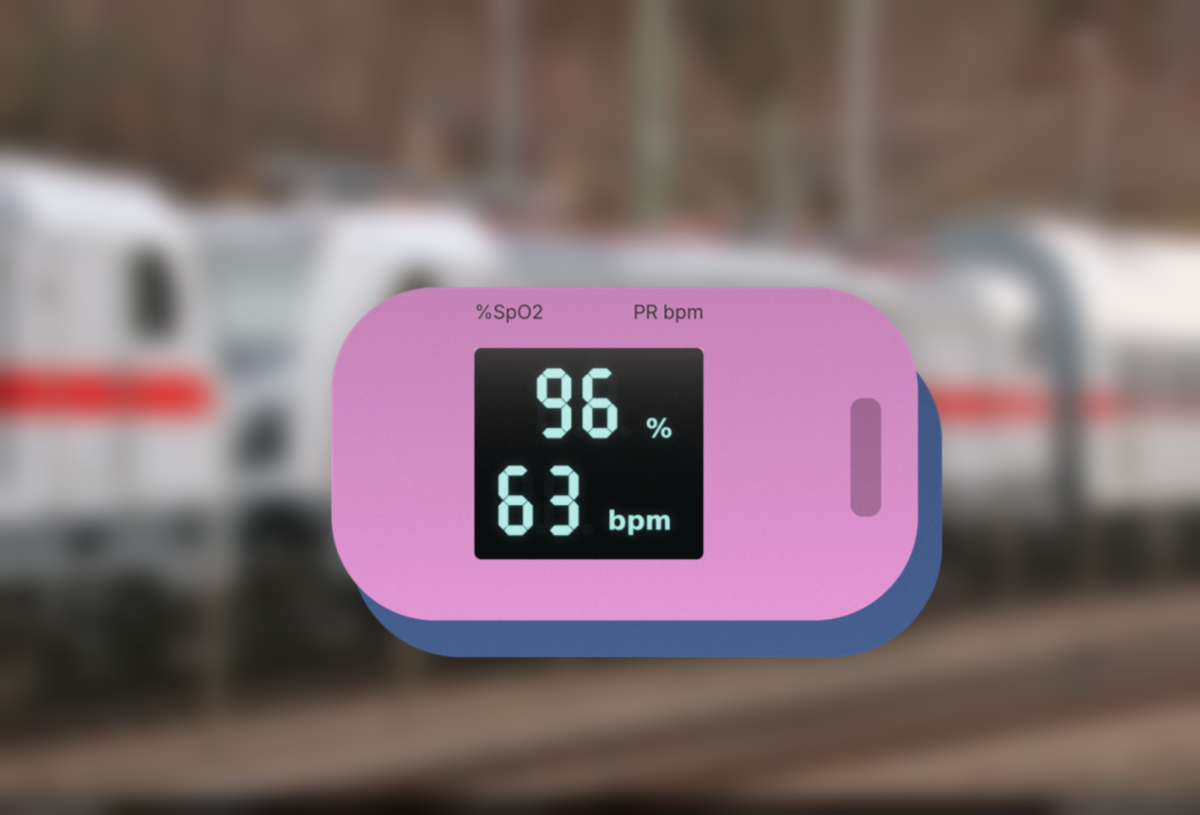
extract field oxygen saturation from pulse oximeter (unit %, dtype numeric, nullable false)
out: 96 %
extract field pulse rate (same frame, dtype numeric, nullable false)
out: 63 bpm
